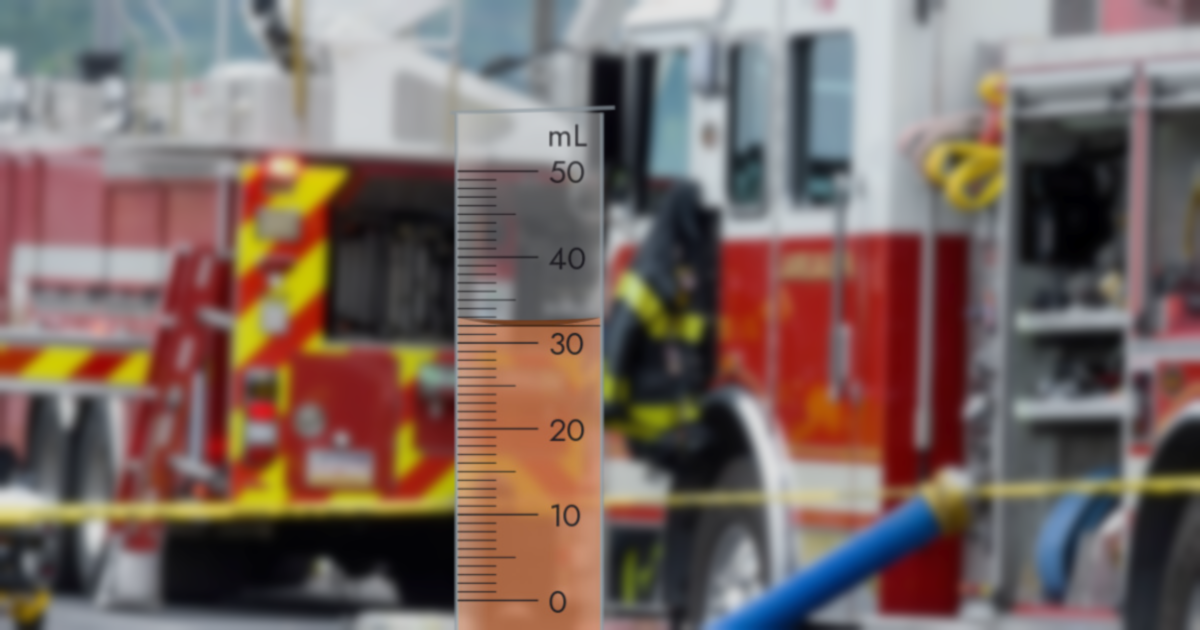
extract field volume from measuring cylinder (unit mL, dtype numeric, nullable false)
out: 32 mL
